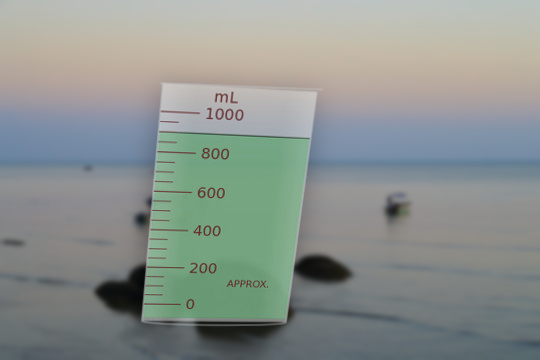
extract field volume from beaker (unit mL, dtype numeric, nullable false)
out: 900 mL
